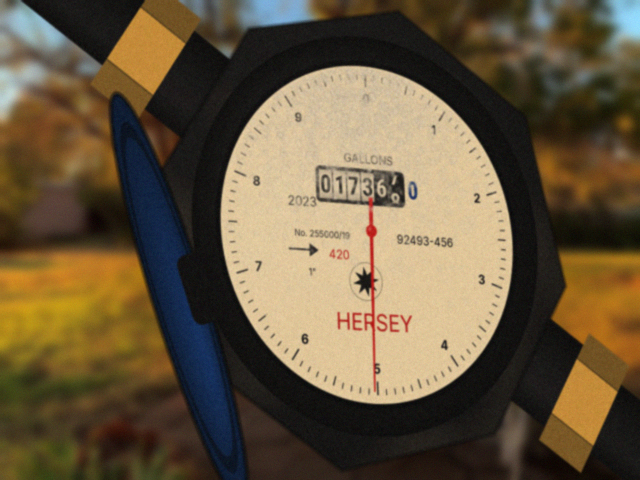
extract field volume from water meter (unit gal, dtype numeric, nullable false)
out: 173675.0 gal
